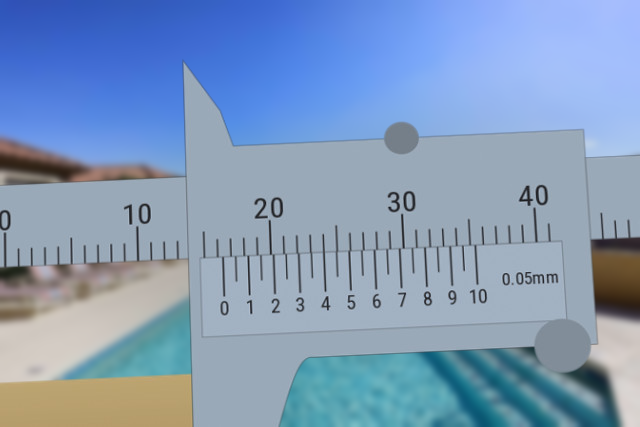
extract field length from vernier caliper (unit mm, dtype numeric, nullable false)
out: 16.4 mm
